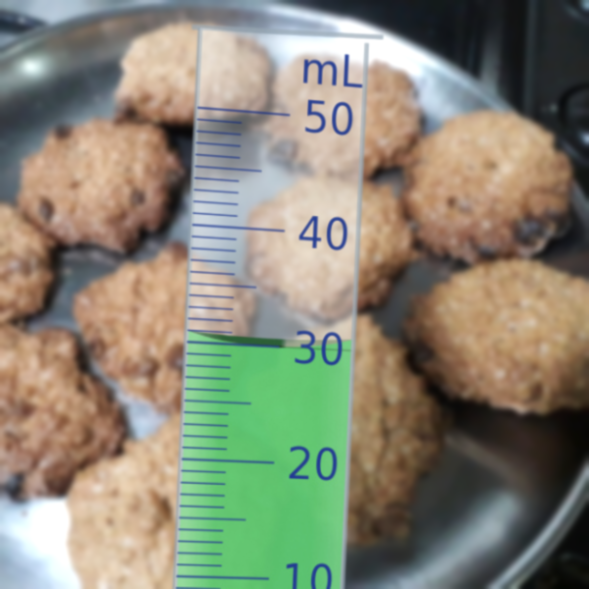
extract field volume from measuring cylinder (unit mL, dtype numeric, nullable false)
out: 30 mL
